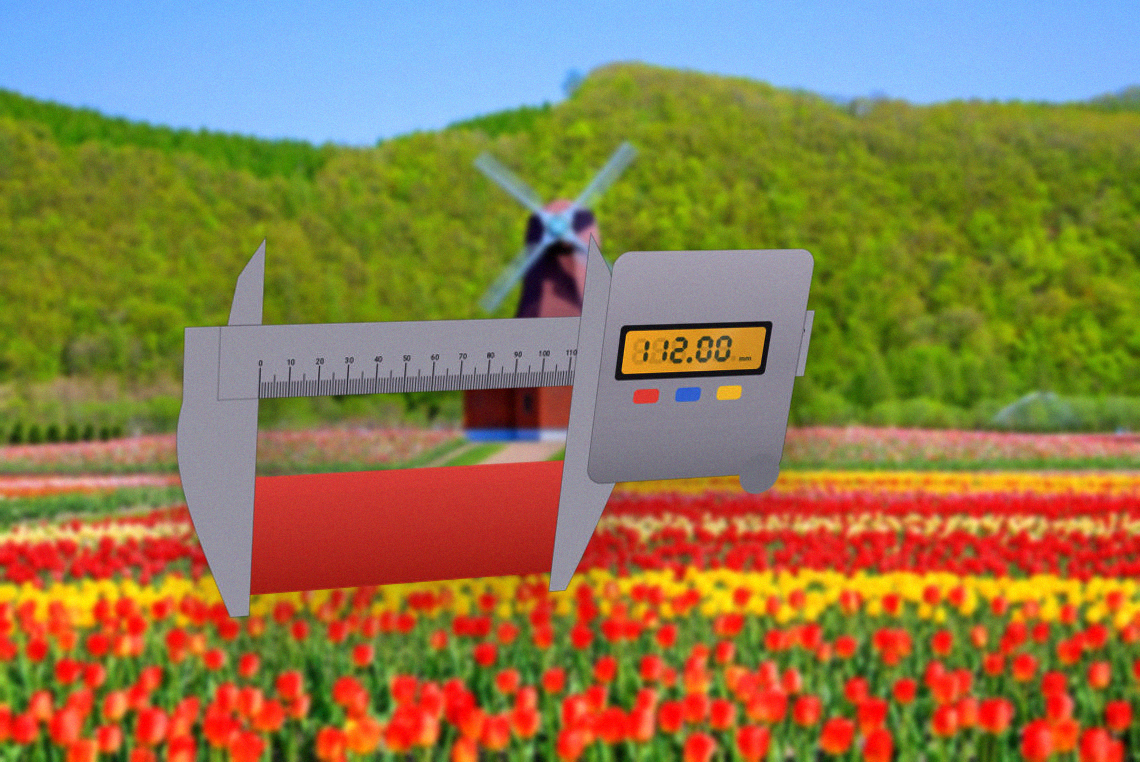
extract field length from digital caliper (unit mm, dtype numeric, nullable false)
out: 112.00 mm
